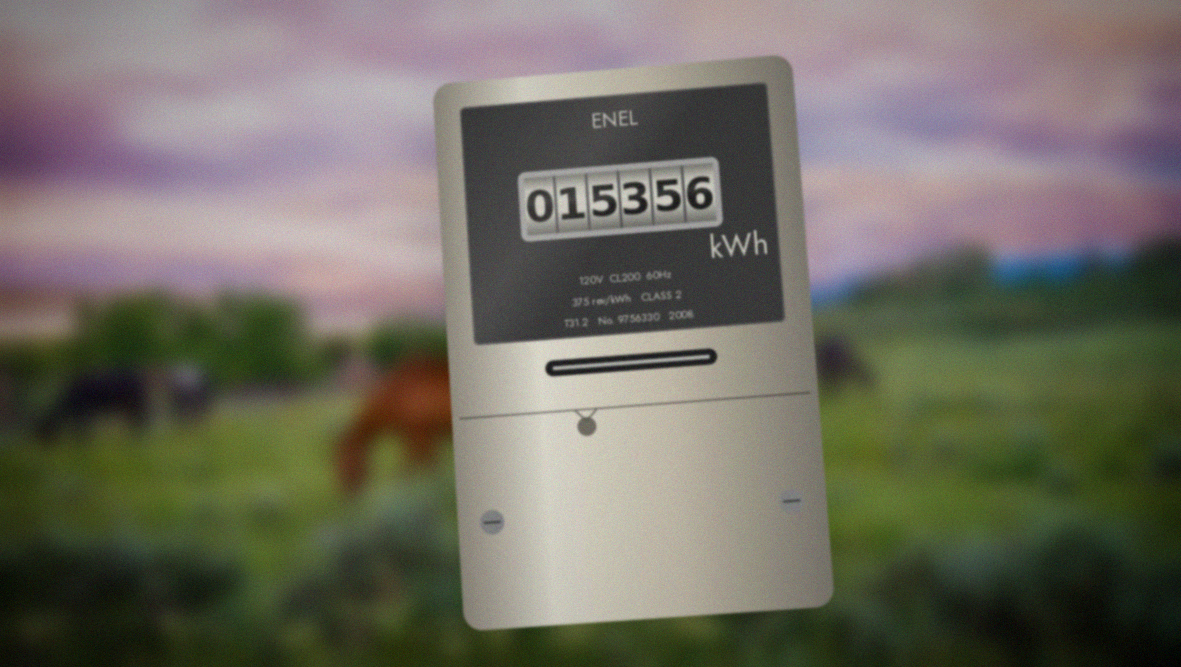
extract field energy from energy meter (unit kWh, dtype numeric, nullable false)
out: 15356 kWh
